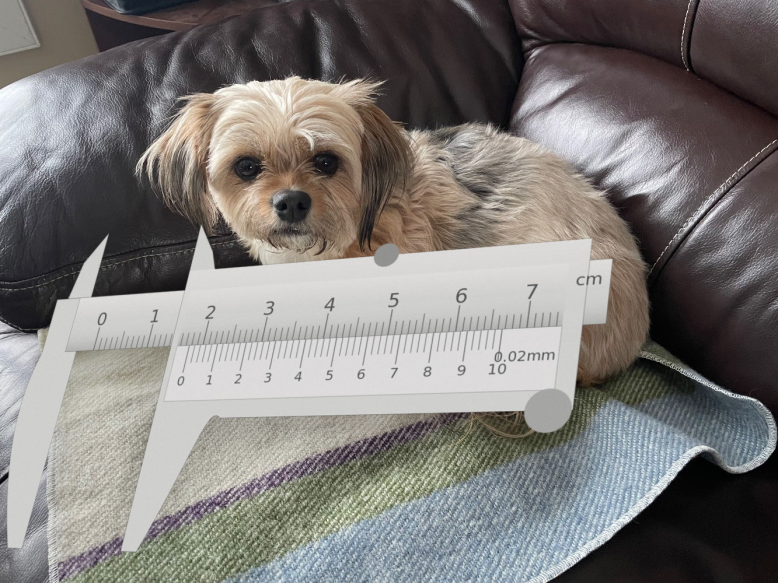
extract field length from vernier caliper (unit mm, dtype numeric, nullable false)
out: 17.6 mm
